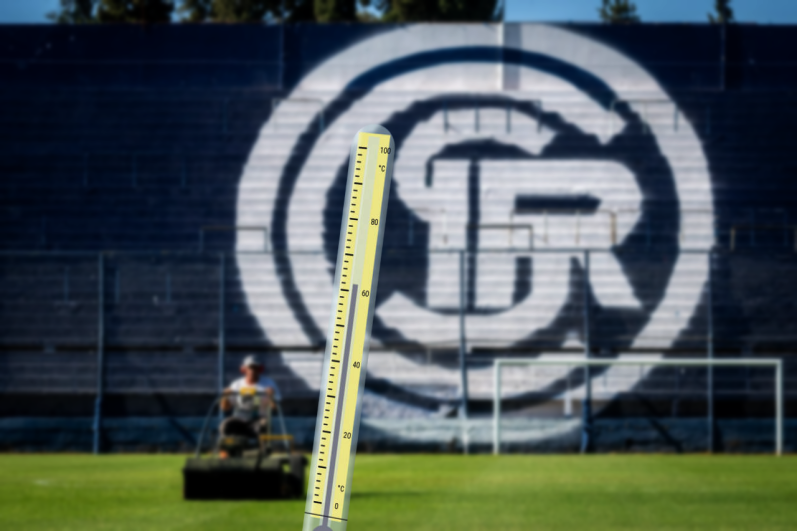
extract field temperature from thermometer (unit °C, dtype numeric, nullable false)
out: 62 °C
